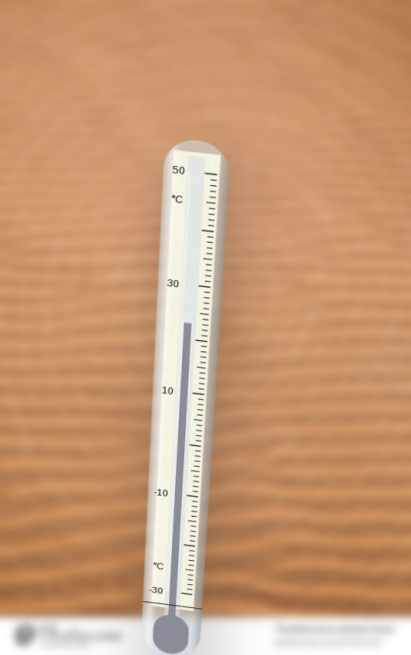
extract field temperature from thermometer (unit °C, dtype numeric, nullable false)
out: 23 °C
